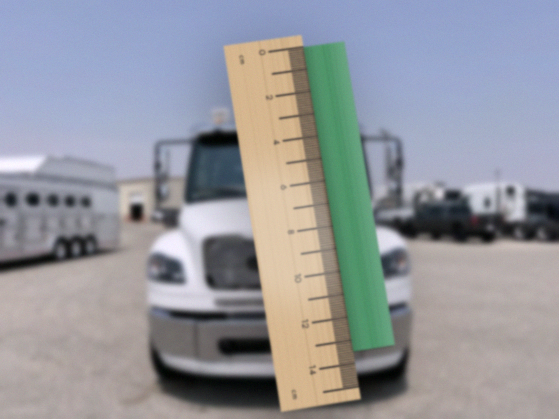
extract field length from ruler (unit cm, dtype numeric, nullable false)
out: 13.5 cm
